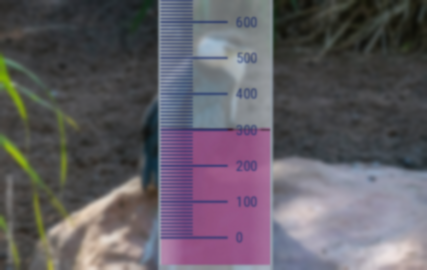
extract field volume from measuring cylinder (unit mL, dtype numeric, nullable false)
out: 300 mL
